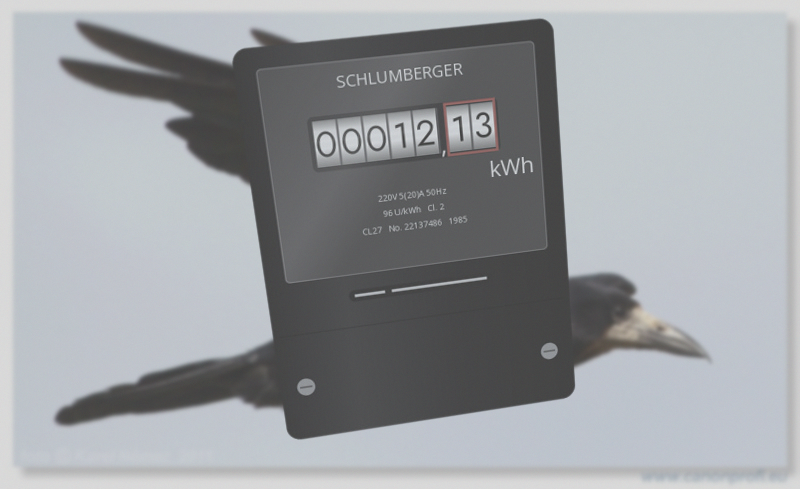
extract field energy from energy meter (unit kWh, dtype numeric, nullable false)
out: 12.13 kWh
